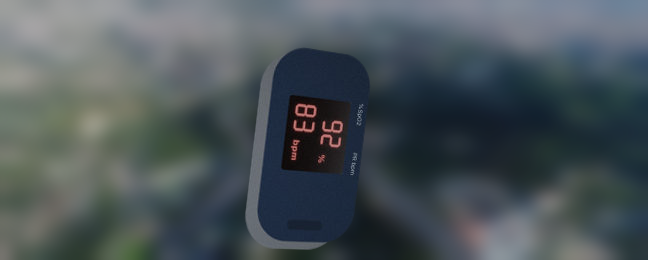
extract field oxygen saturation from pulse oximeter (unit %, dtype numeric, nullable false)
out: 92 %
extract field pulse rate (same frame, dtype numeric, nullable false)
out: 83 bpm
